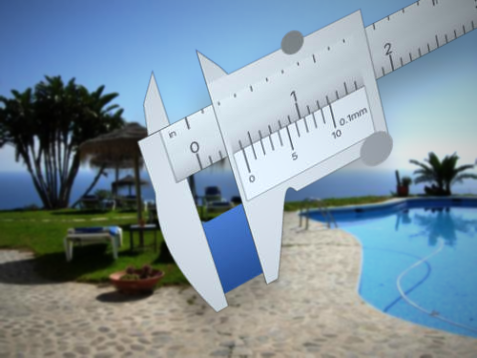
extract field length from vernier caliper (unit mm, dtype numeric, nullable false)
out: 4.1 mm
